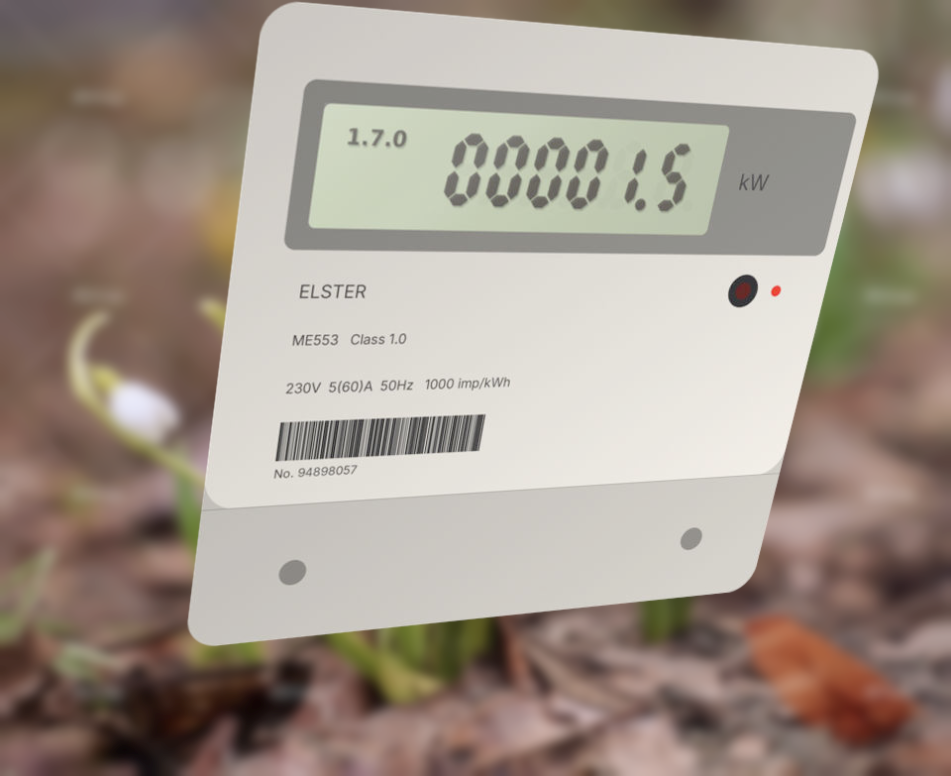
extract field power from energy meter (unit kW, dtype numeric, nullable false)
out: 1.5 kW
